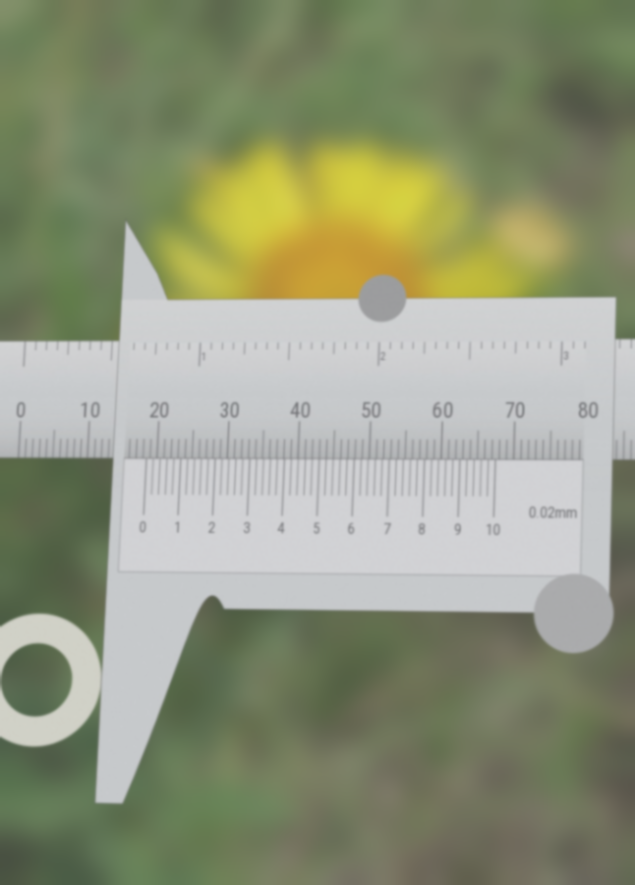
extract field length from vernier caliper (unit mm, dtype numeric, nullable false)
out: 18.5 mm
